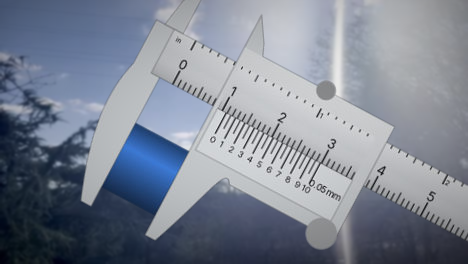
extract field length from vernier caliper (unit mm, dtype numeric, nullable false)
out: 10.8 mm
